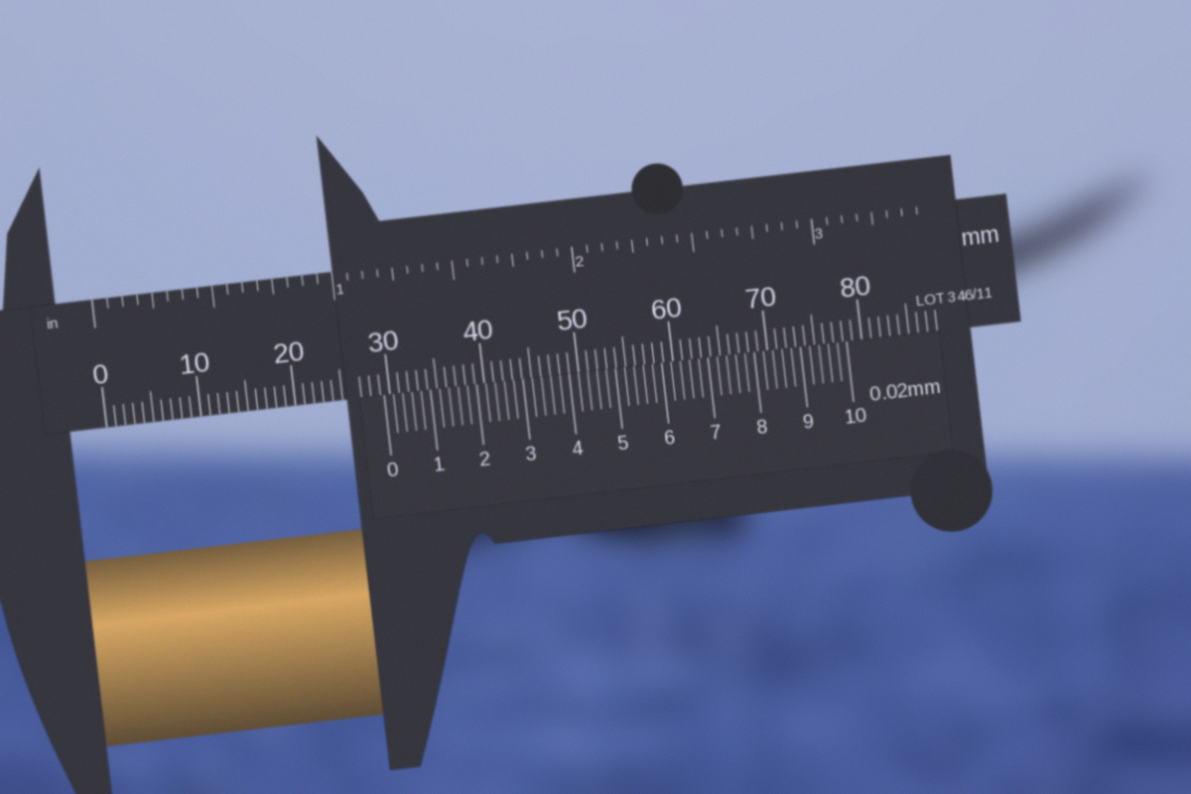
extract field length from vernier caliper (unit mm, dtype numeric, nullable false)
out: 29.4 mm
